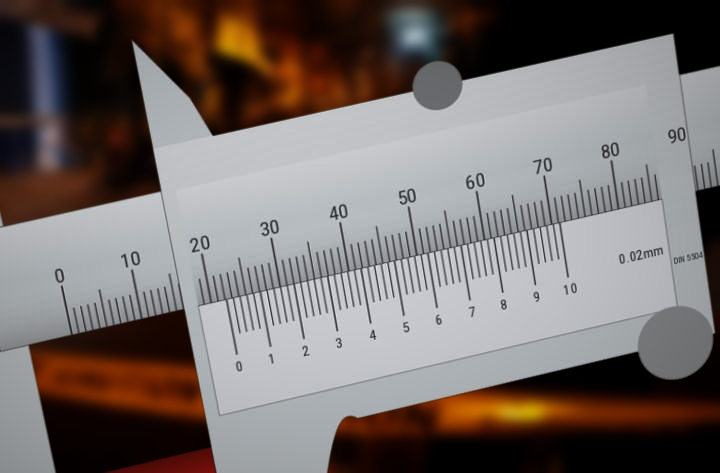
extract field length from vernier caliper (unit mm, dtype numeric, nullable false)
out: 22.2 mm
